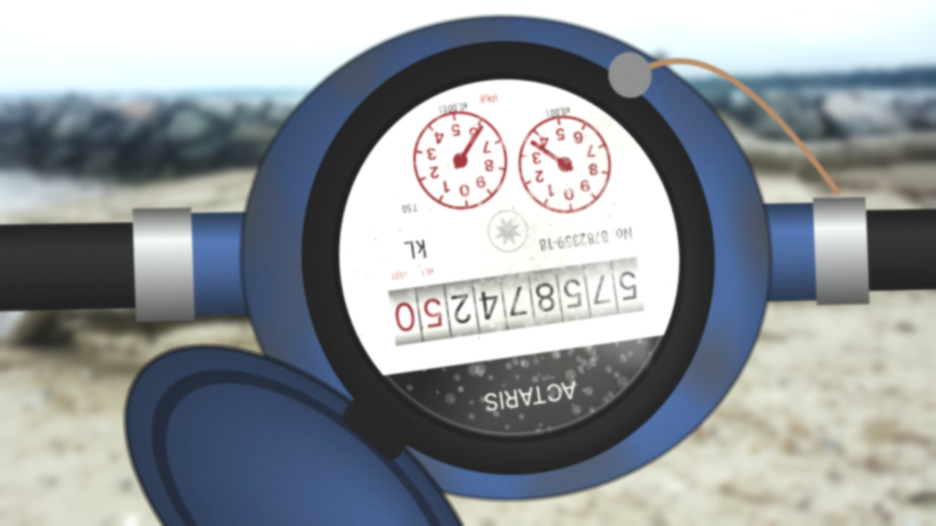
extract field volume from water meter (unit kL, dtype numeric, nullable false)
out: 5758742.5036 kL
